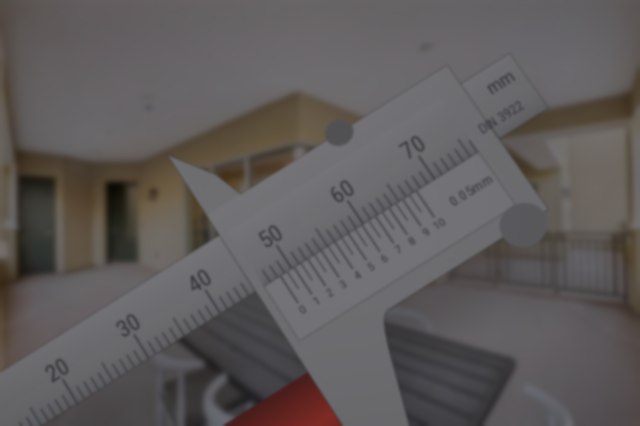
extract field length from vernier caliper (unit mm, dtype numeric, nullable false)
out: 48.4 mm
